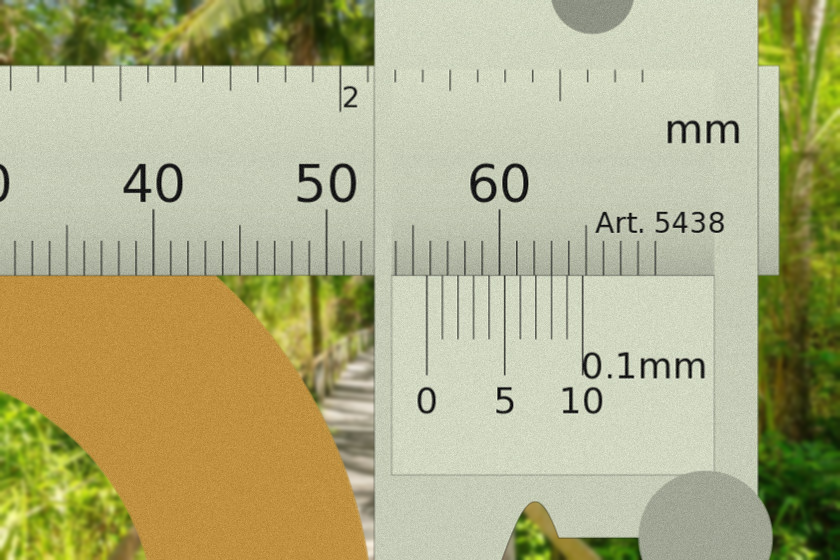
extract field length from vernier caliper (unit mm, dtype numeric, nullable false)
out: 55.8 mm
